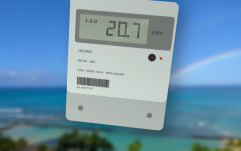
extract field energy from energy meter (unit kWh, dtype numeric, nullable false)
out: 20.7 kWh
